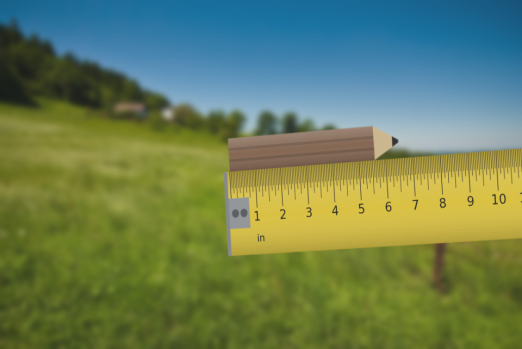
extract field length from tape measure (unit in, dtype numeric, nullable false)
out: 6.5 in
